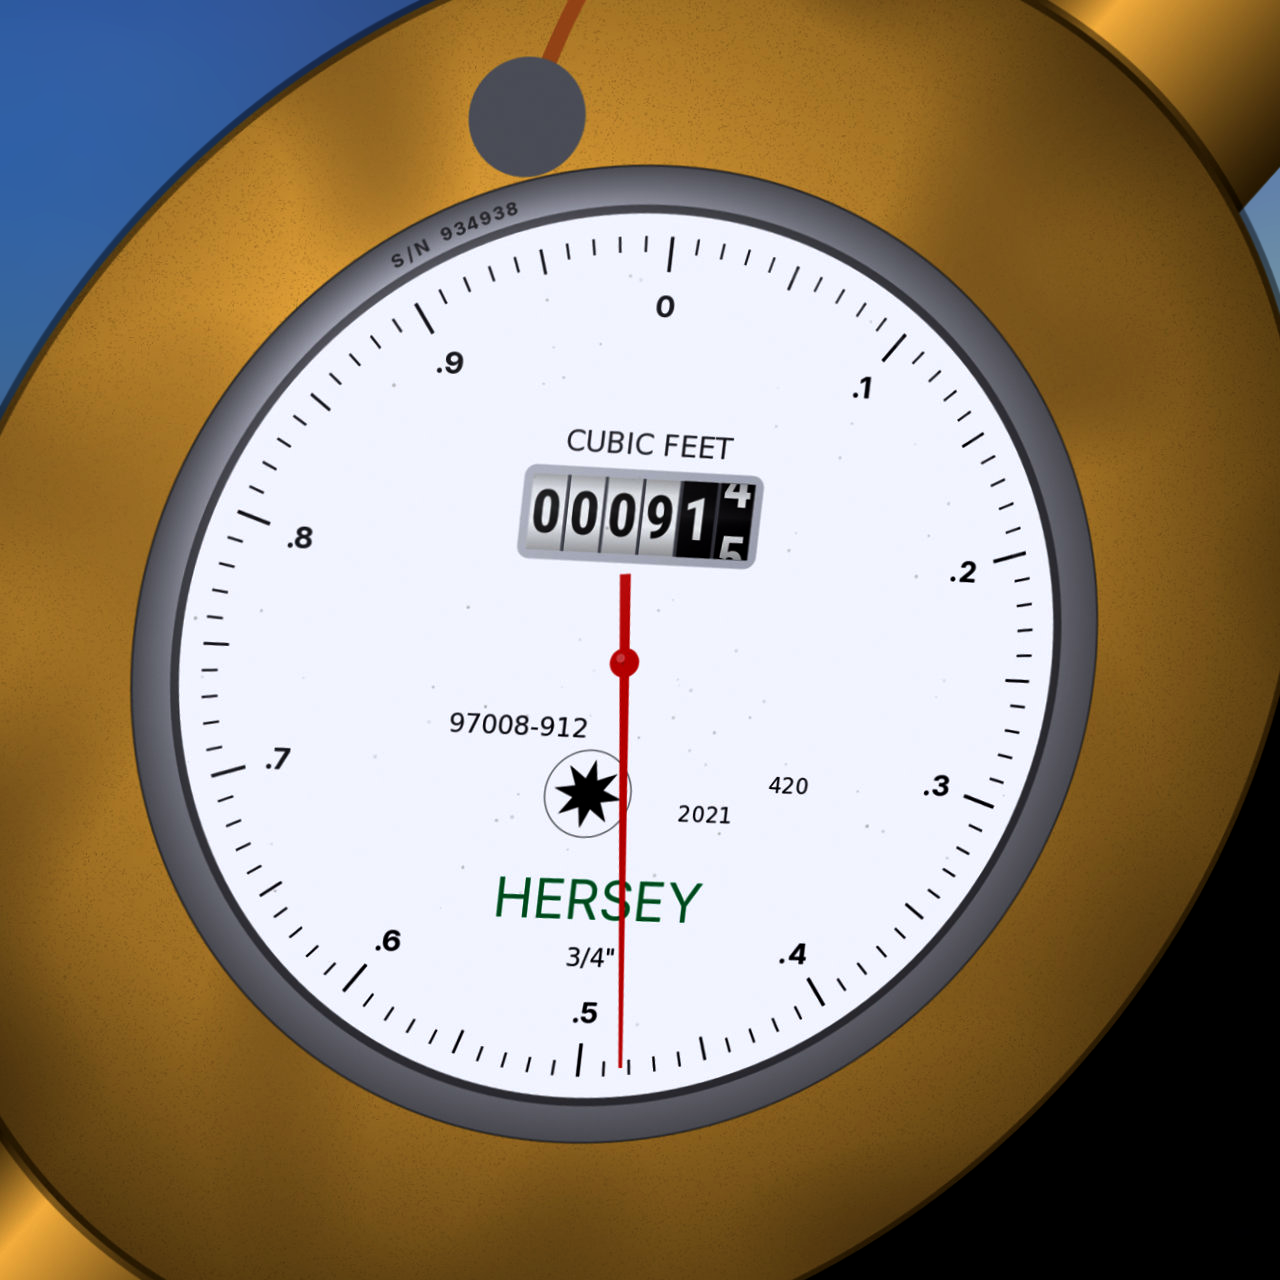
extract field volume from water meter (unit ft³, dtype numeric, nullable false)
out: 914.48 ft³
